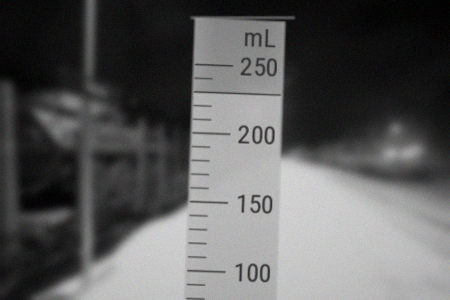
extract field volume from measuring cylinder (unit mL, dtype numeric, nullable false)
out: 230 mL
